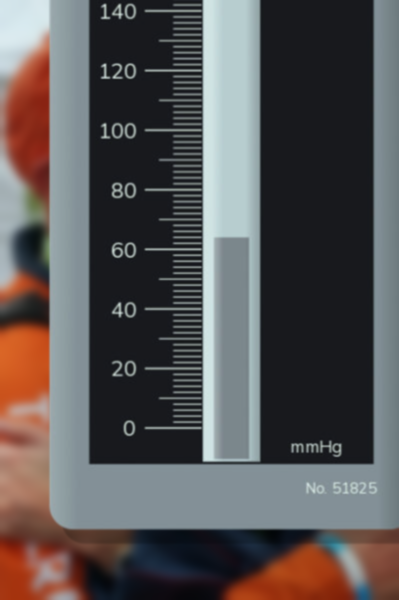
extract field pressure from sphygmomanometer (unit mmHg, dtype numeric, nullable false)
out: 64 mmHg
